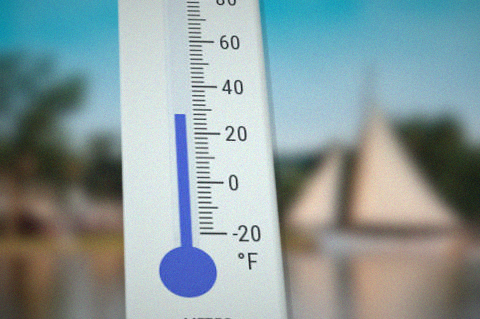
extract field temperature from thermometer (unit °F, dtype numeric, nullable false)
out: 28 °F
